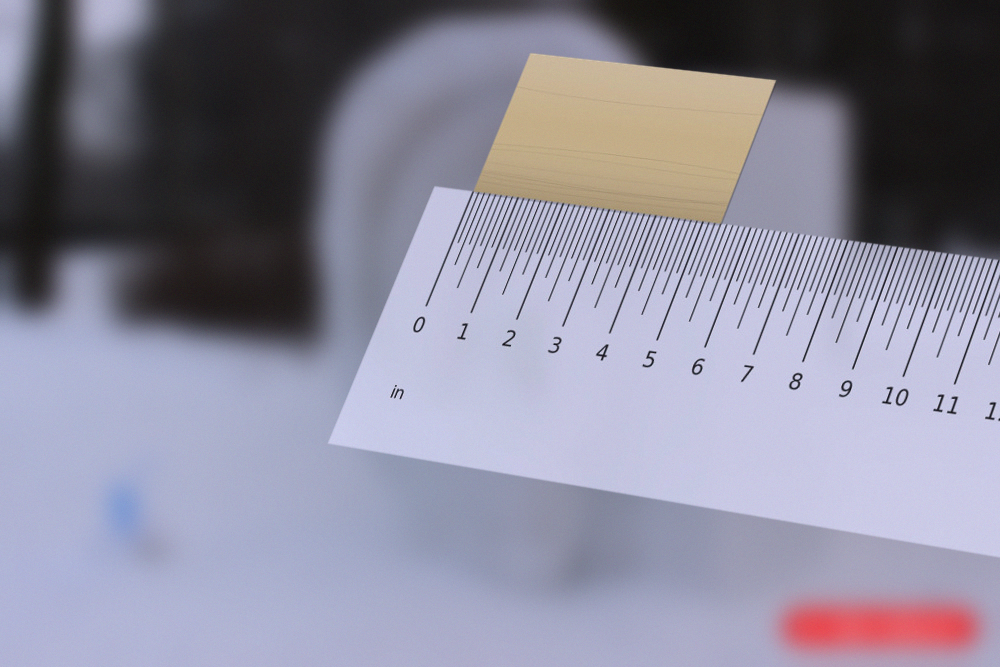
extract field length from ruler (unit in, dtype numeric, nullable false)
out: 5.375 in
